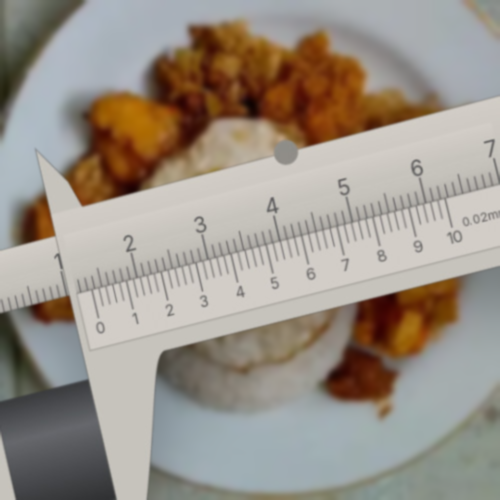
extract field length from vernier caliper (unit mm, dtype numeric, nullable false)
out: 13.6 mm
